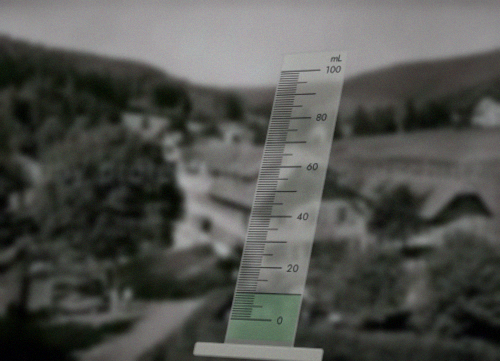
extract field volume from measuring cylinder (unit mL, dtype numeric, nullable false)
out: 10 mL
